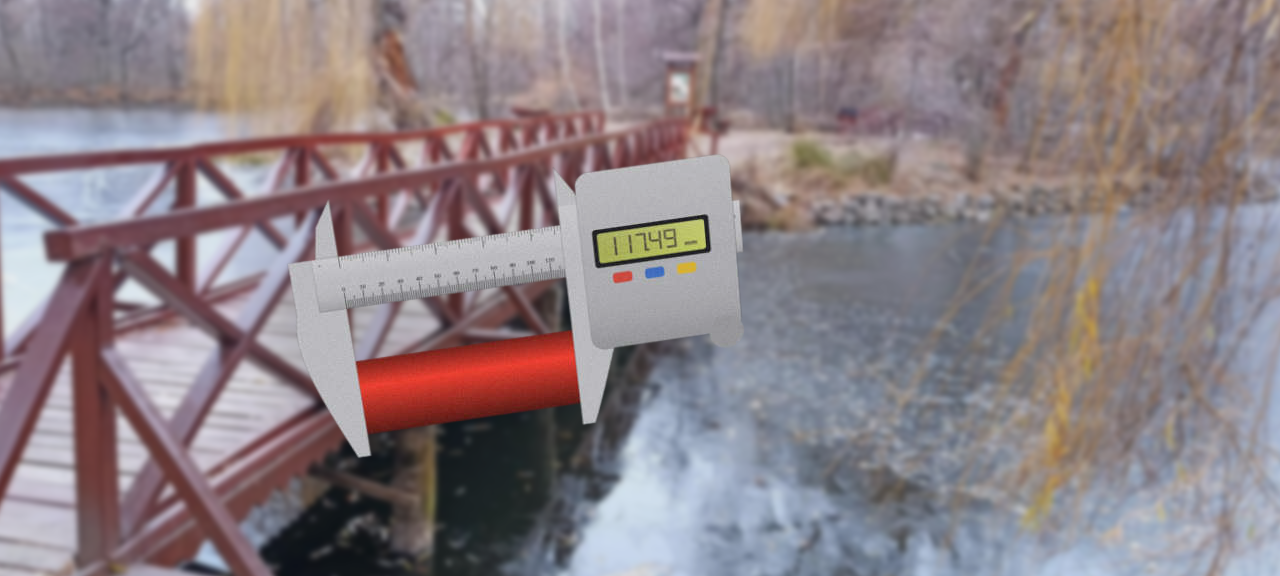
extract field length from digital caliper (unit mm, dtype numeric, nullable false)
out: 117.49 mm
